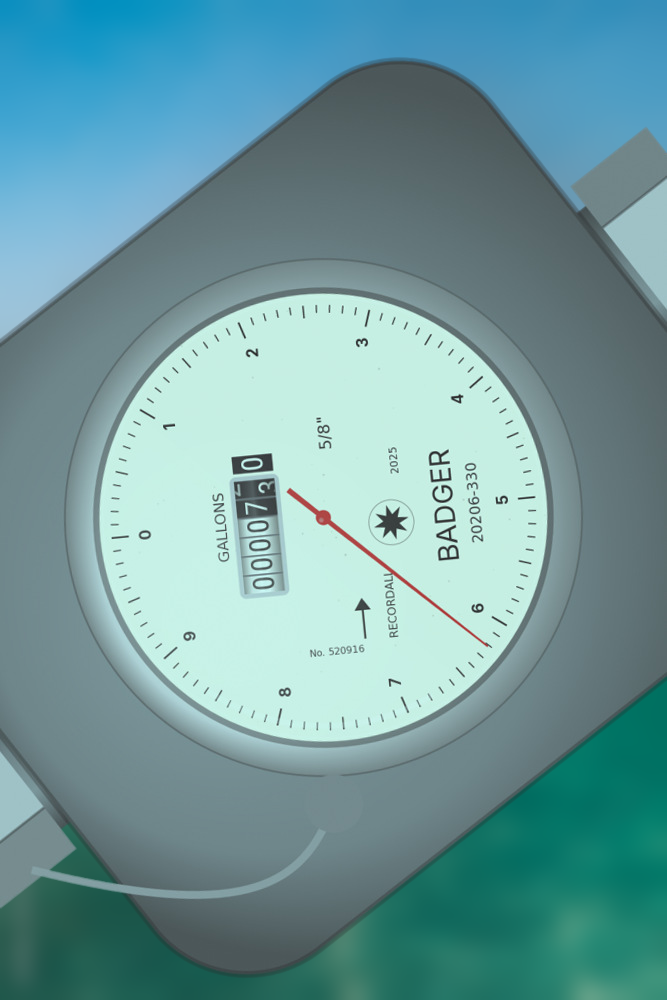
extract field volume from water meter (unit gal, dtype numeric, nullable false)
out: 726.2 gal
